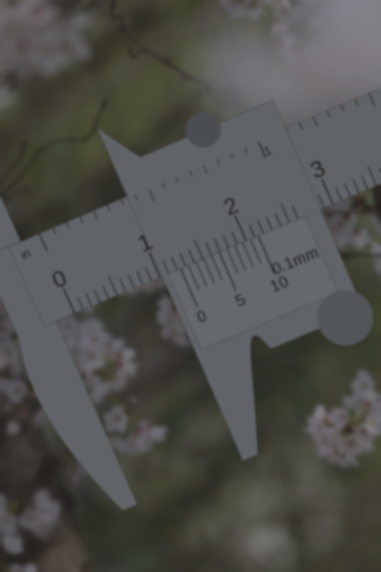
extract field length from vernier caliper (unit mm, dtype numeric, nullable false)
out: 12.4 mm
